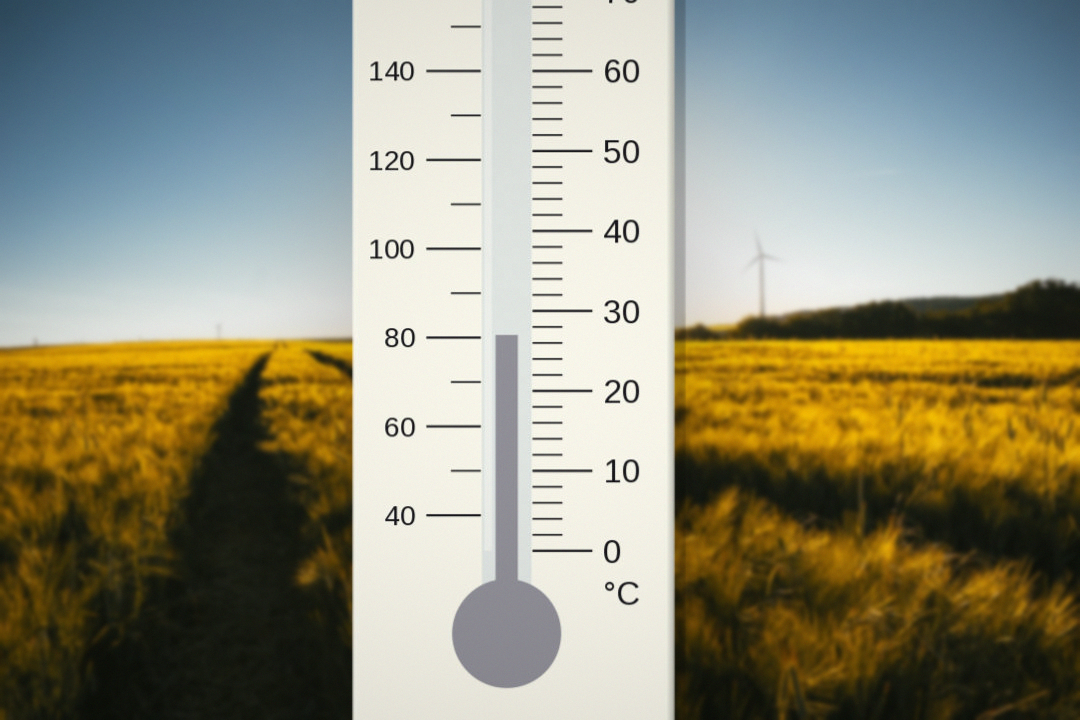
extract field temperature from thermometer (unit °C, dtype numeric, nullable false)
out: 27 °C
